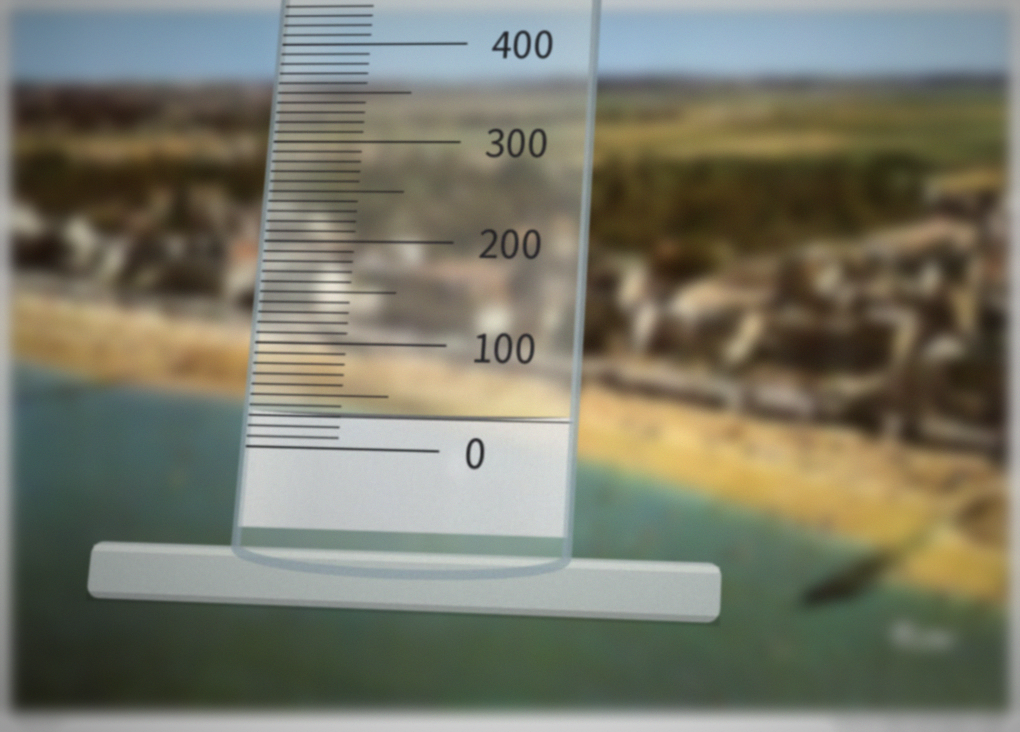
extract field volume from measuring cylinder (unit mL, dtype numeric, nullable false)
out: 30 mL
